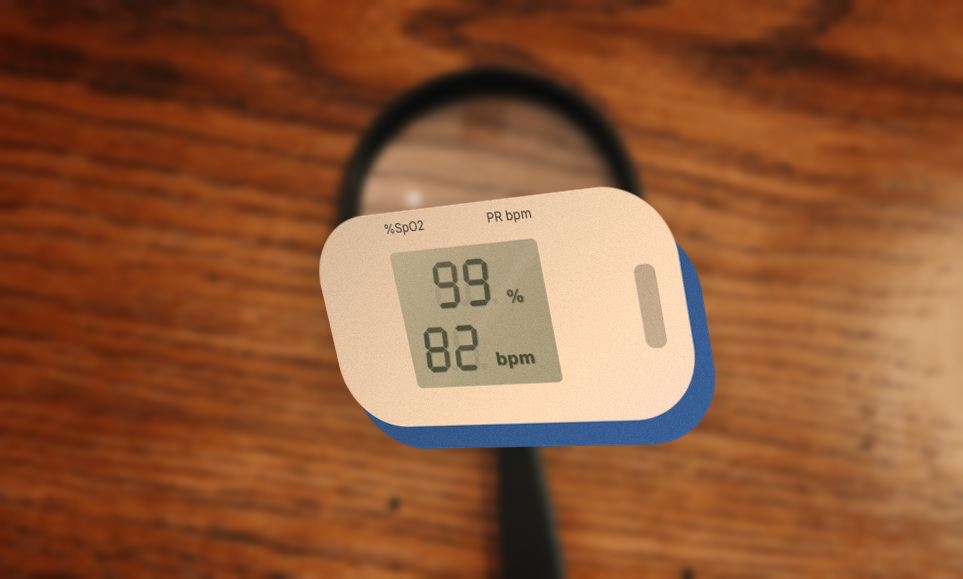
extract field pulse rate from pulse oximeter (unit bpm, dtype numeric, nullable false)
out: 82 bpm
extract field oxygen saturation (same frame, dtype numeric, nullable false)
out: 99 %
